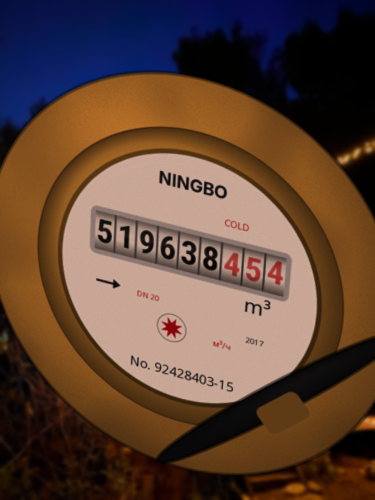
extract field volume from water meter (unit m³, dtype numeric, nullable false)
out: 519638.454 m³
